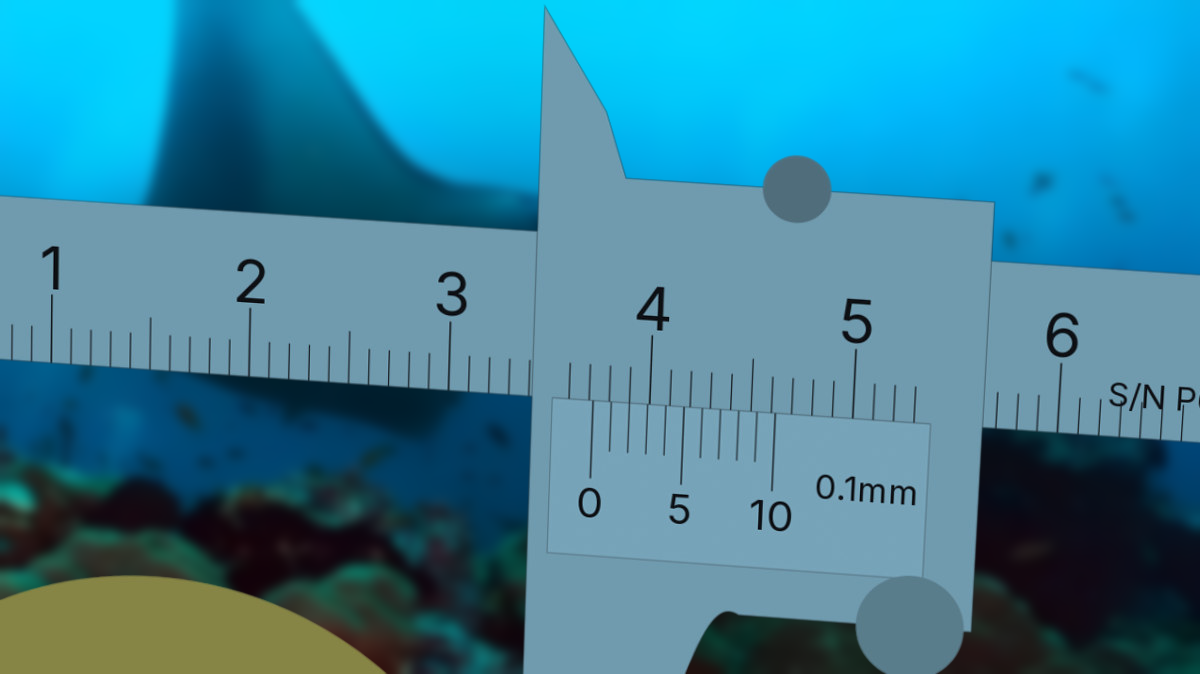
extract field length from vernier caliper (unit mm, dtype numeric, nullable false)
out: 37.2 mm
